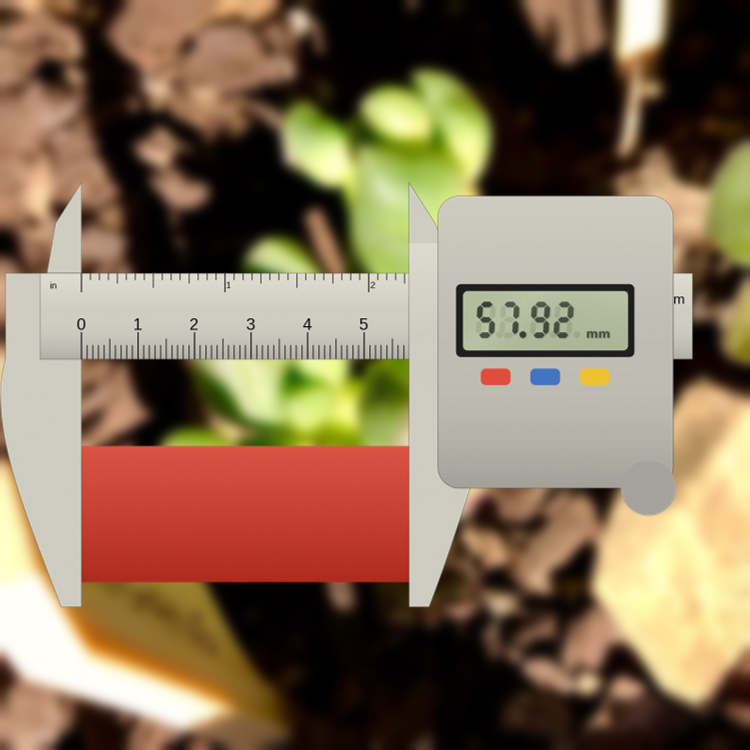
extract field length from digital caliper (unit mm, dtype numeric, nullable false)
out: 57.92 mm
